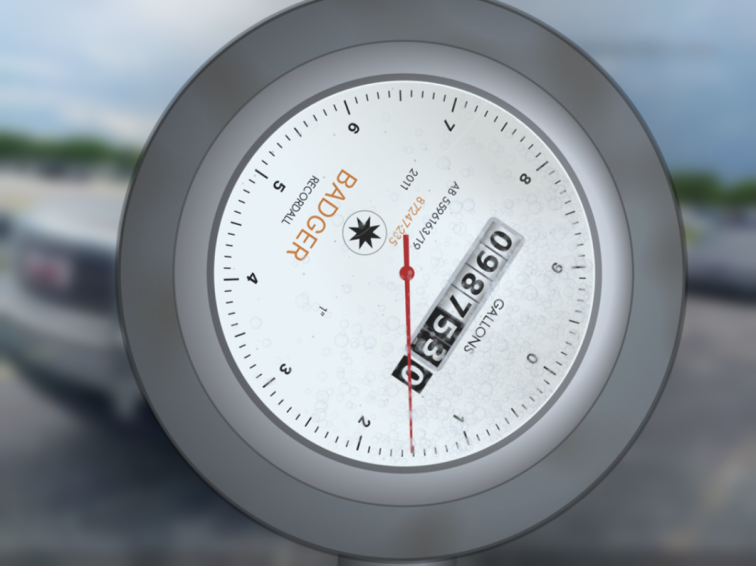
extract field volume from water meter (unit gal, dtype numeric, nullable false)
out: 987531.5 gal
